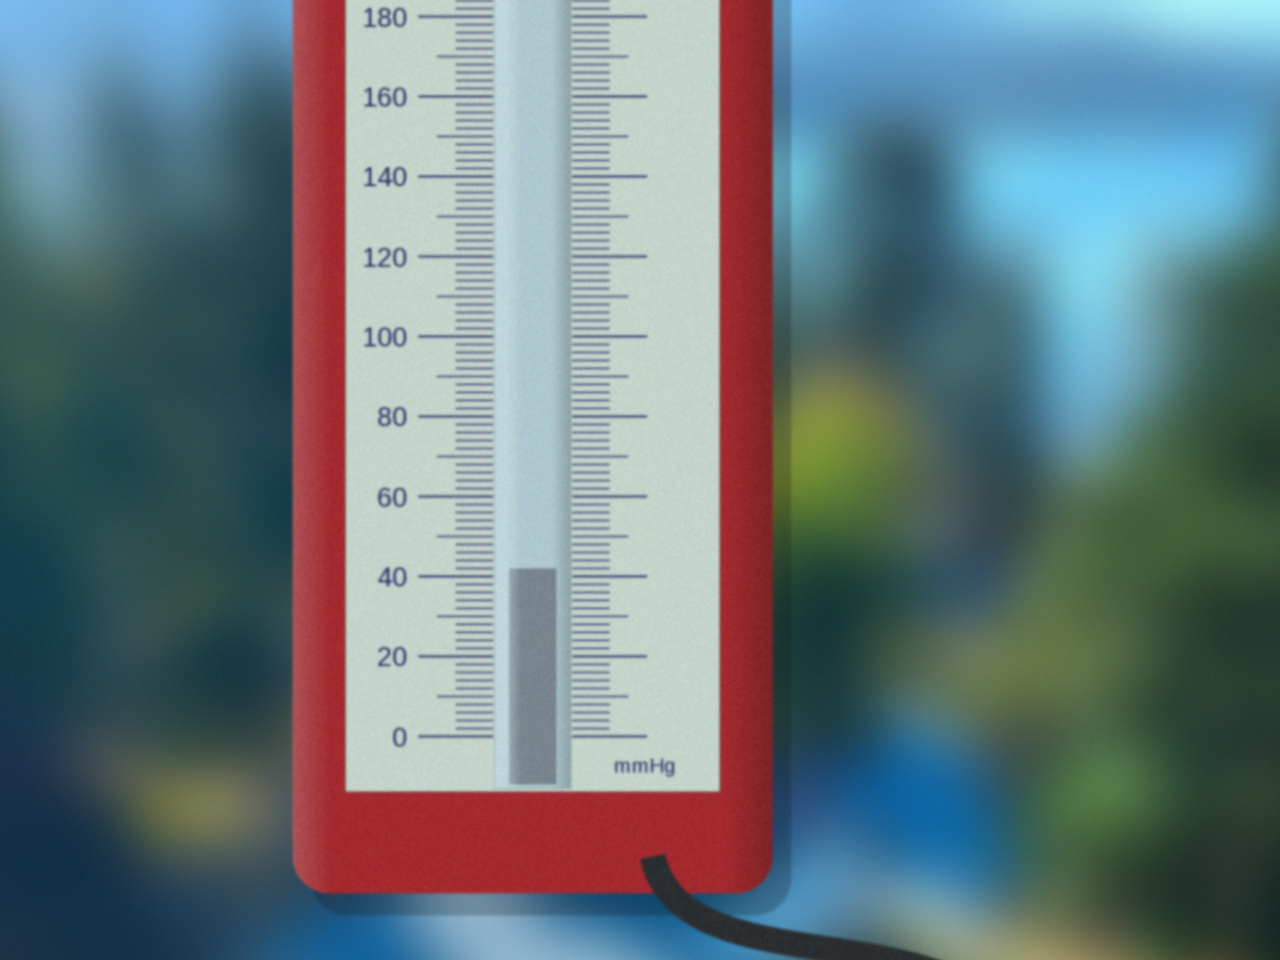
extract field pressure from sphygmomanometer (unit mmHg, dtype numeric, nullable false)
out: 42 mmHg
